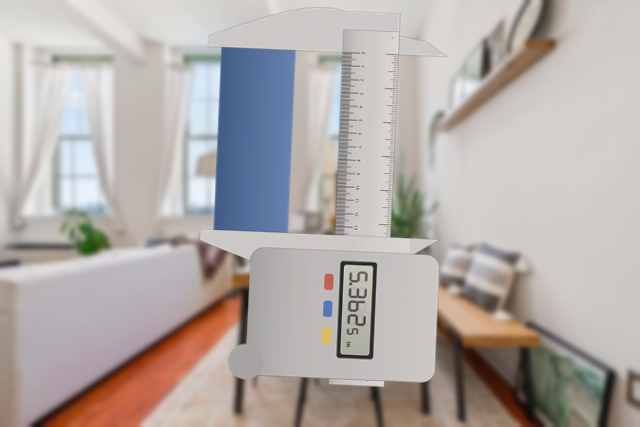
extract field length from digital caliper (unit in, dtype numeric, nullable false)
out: 5.3625 in
